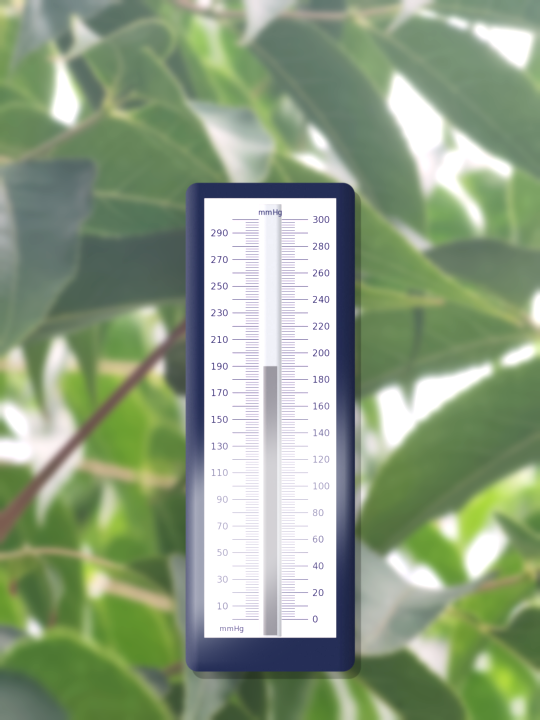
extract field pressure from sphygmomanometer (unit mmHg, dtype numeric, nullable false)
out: 190 mmHg
